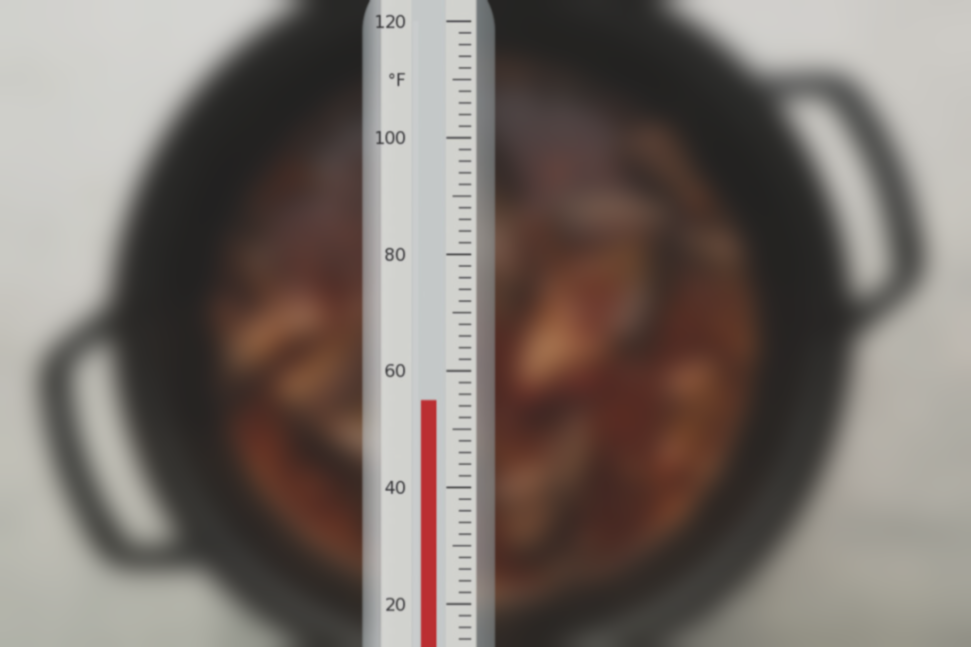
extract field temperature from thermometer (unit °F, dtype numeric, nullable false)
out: 55 °F
